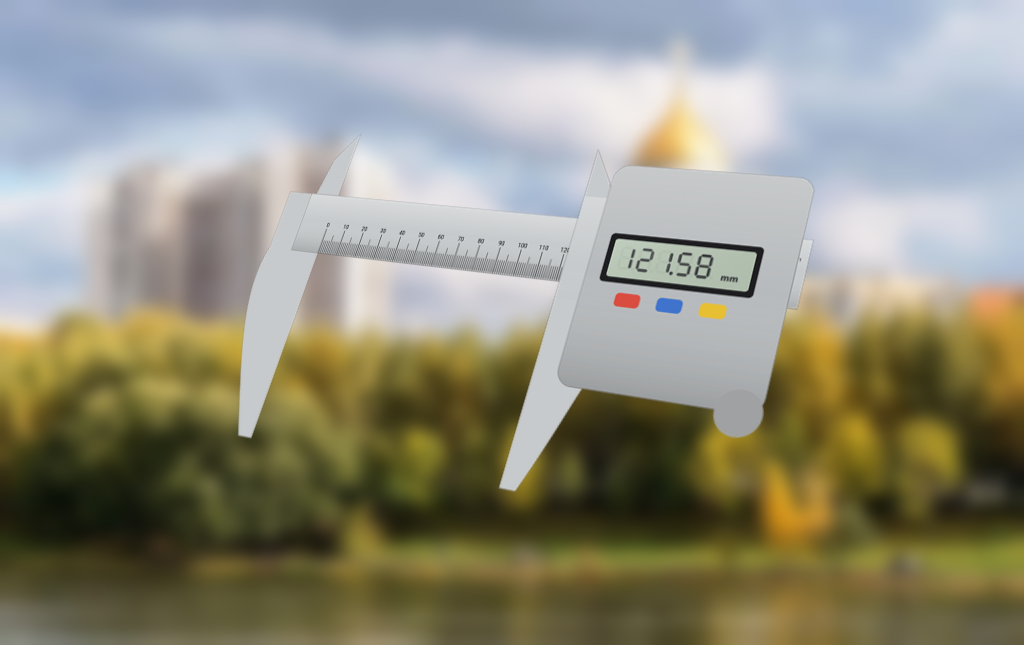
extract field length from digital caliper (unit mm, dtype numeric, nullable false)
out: 121.58 mm
